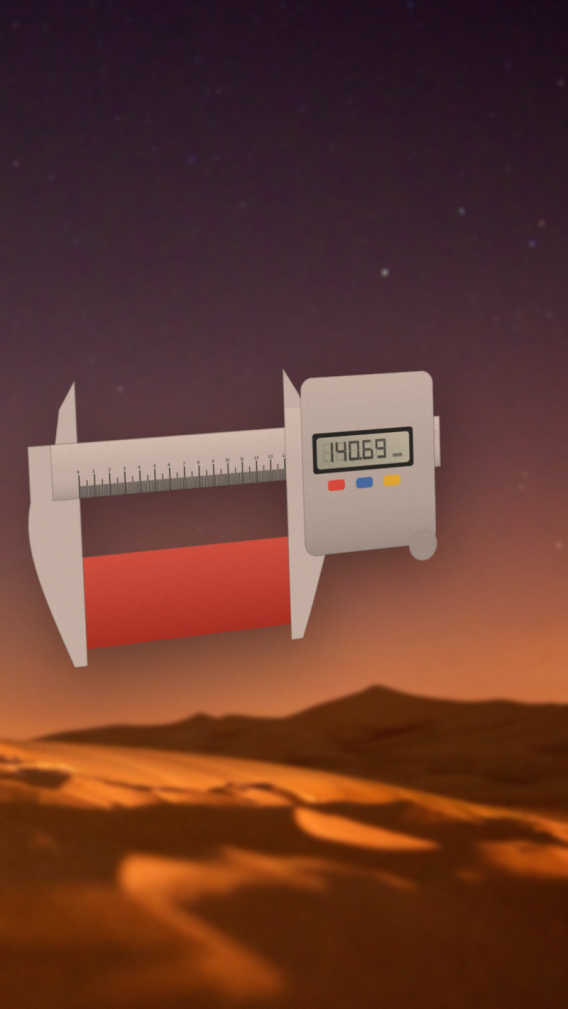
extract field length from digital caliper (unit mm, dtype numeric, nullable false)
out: 140.69 mm
